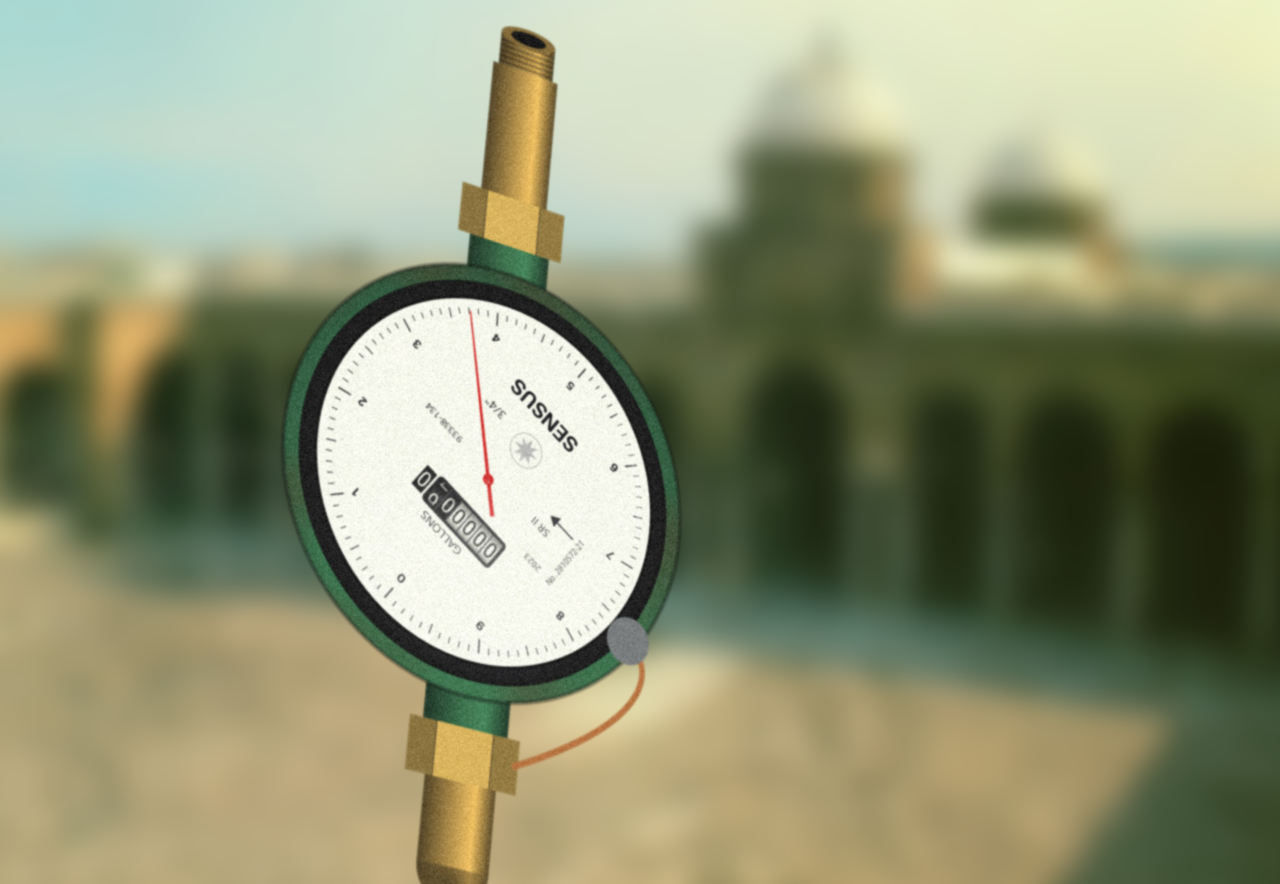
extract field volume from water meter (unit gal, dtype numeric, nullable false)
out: 63.7 gal
